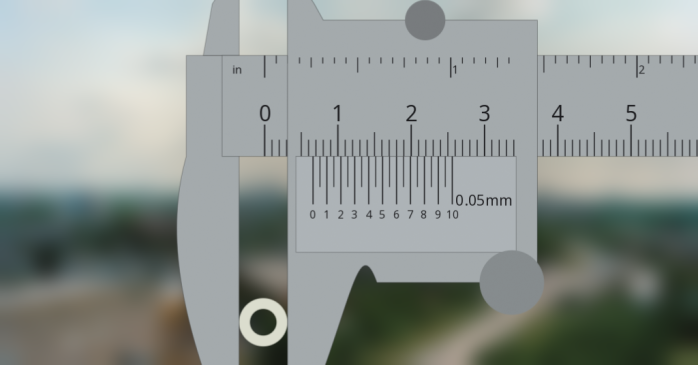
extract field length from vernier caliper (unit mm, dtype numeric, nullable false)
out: 6.6 mm
